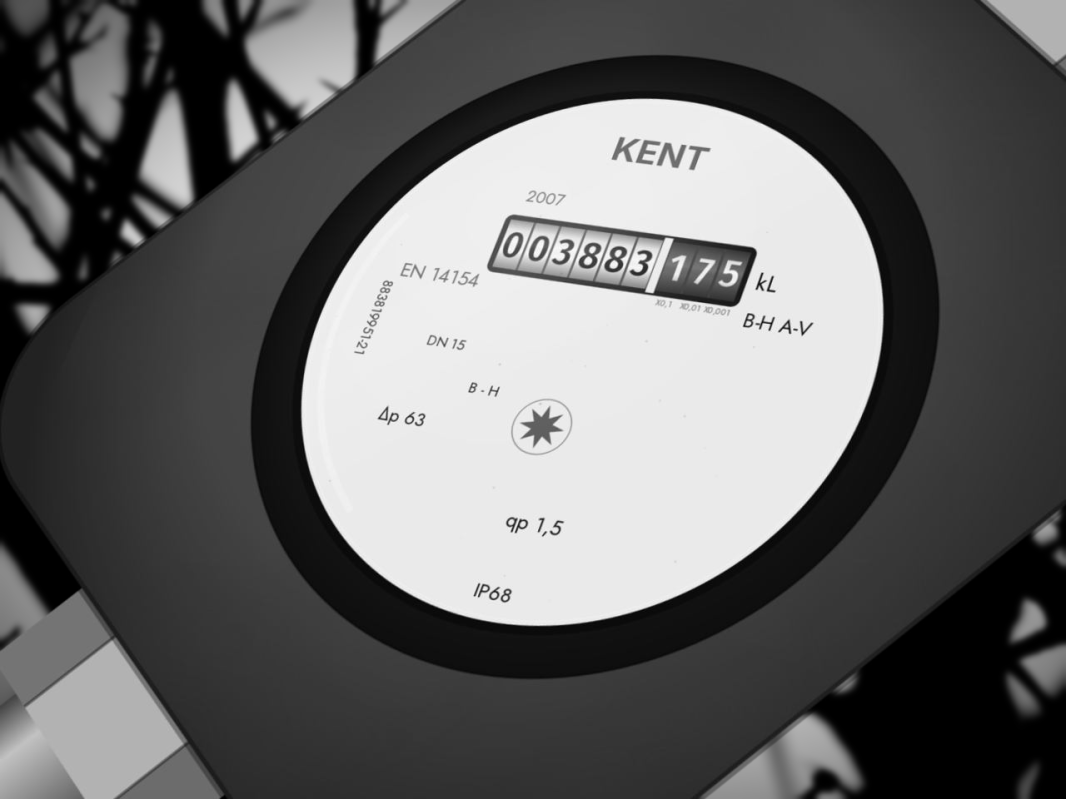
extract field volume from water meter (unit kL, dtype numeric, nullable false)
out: 3883.175 kL
